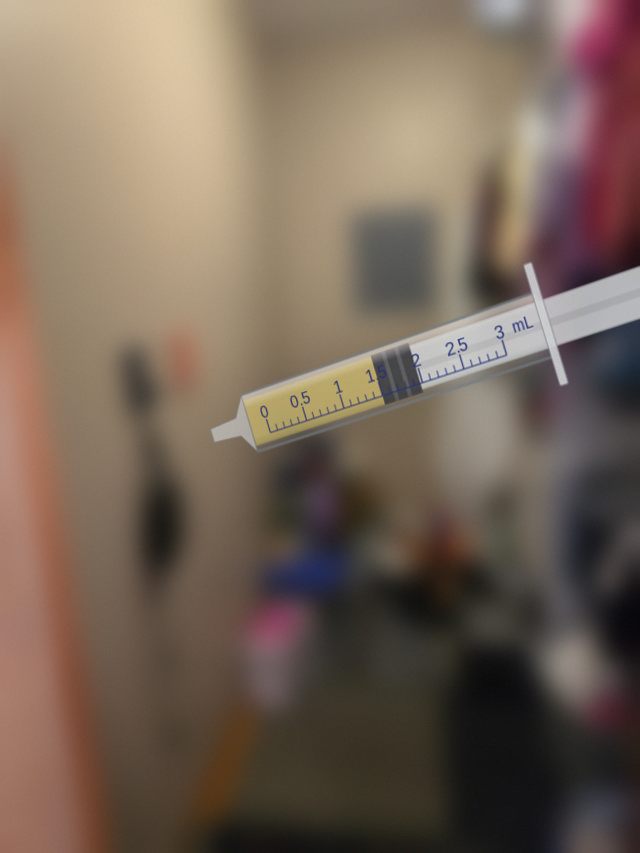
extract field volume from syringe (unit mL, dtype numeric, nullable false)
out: 1.5 mL
